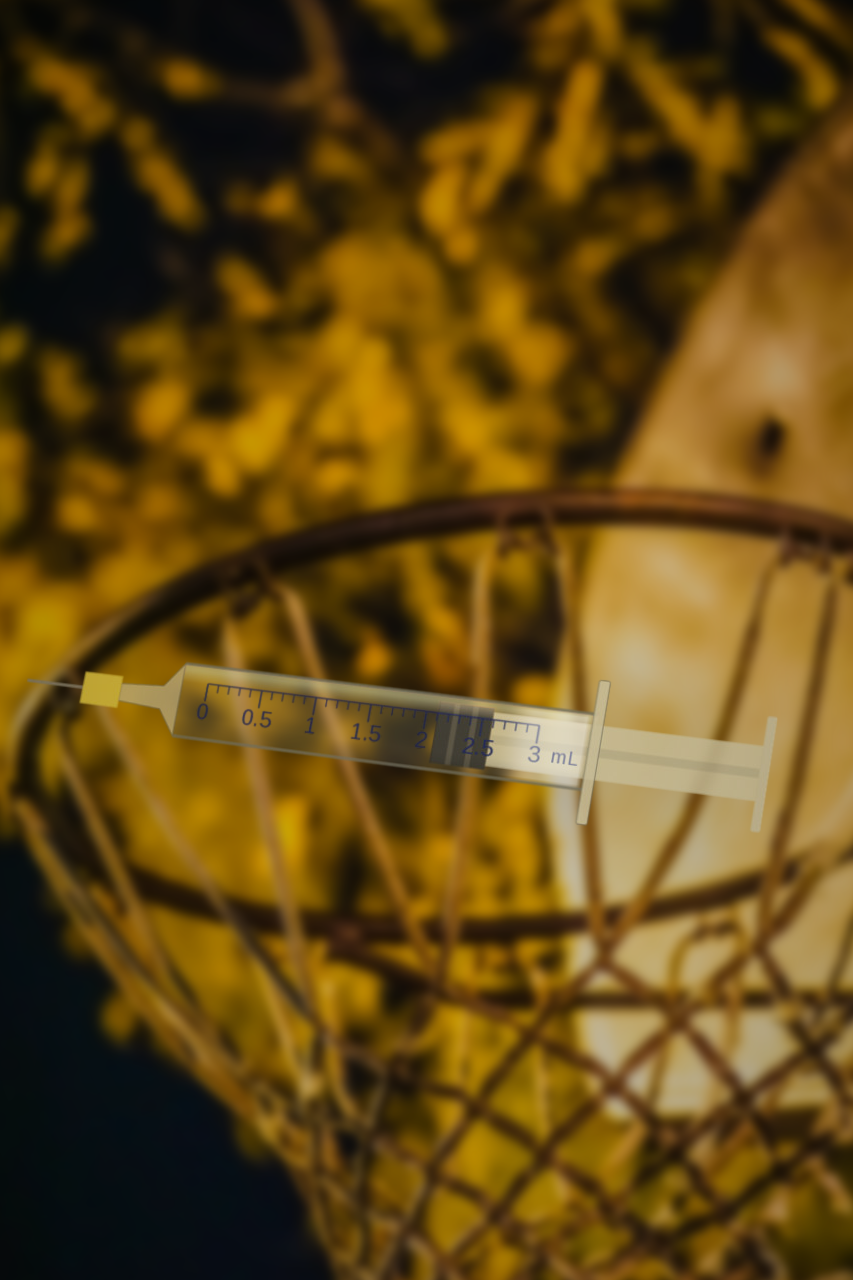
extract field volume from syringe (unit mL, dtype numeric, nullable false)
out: 2.1 mL
